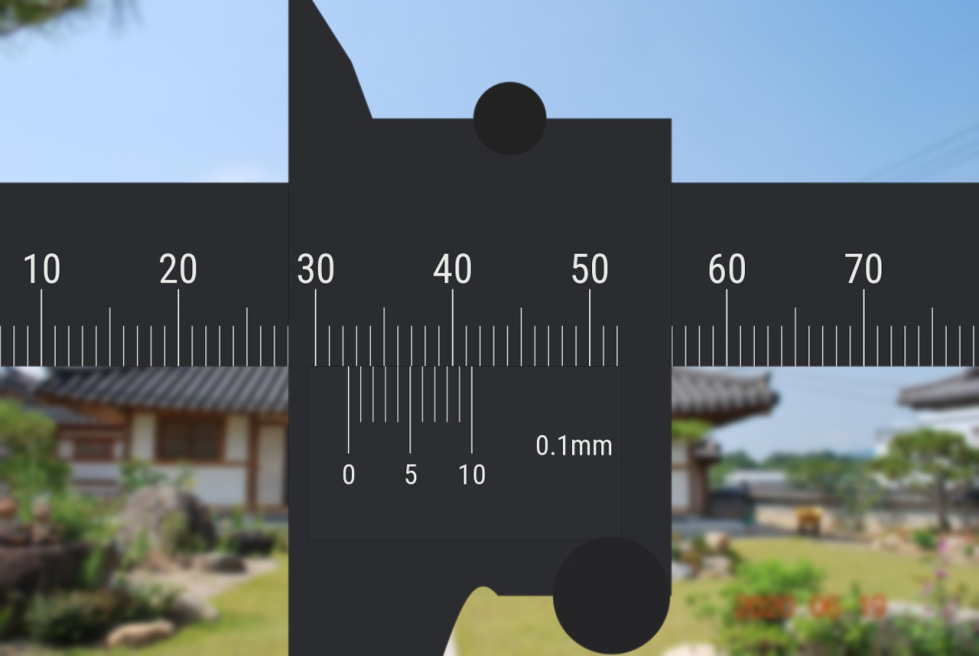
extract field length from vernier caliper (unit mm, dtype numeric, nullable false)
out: 32.4 mm
